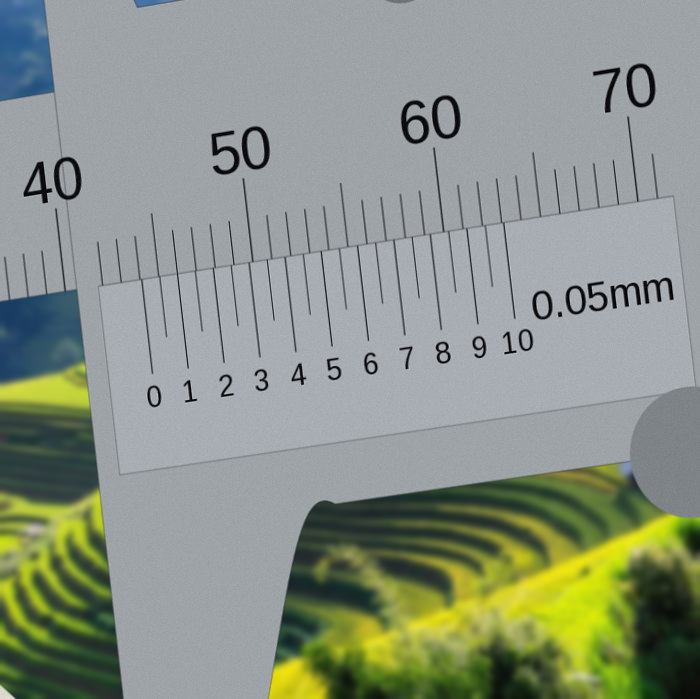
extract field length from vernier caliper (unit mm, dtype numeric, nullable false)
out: 44.1 mm
